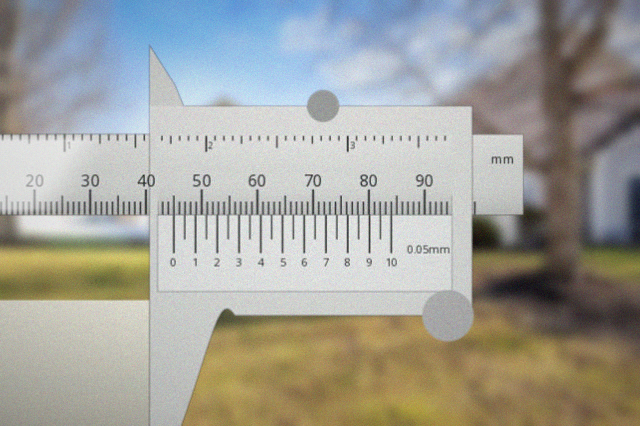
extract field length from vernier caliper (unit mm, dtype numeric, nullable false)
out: 45.0 mm
